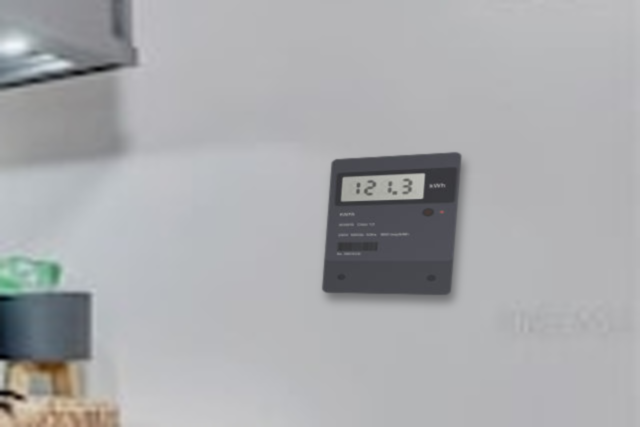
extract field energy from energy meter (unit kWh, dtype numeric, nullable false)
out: 121.3 kWh
